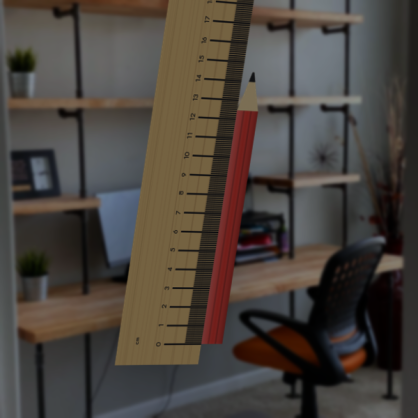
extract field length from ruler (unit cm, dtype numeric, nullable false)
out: 14.5 cm
